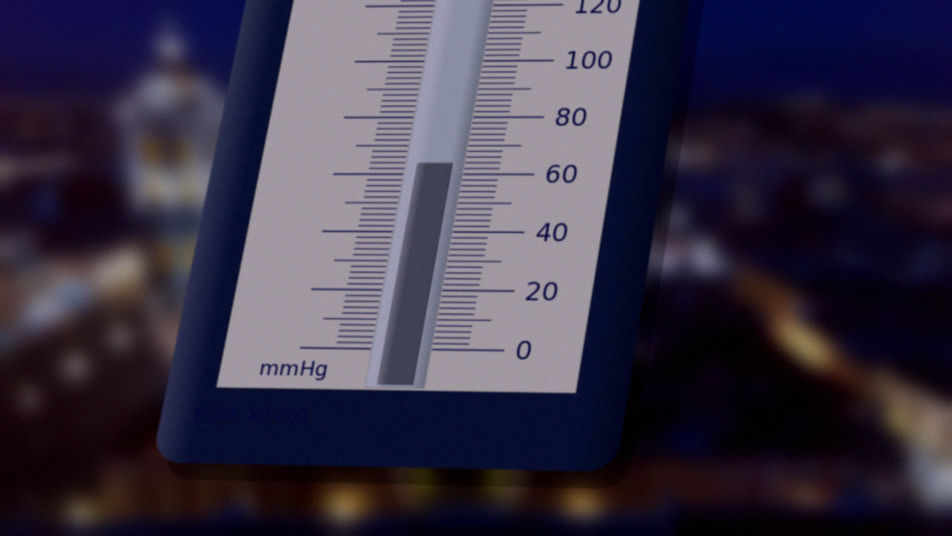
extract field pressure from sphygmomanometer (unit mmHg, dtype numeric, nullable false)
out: 64 mmHg
